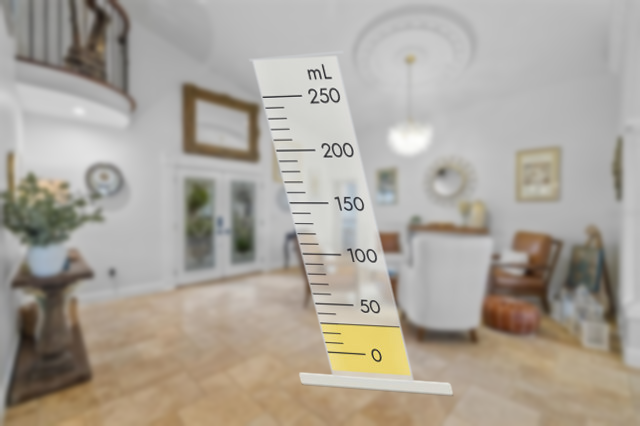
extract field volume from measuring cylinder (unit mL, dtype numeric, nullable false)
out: 30 mL
